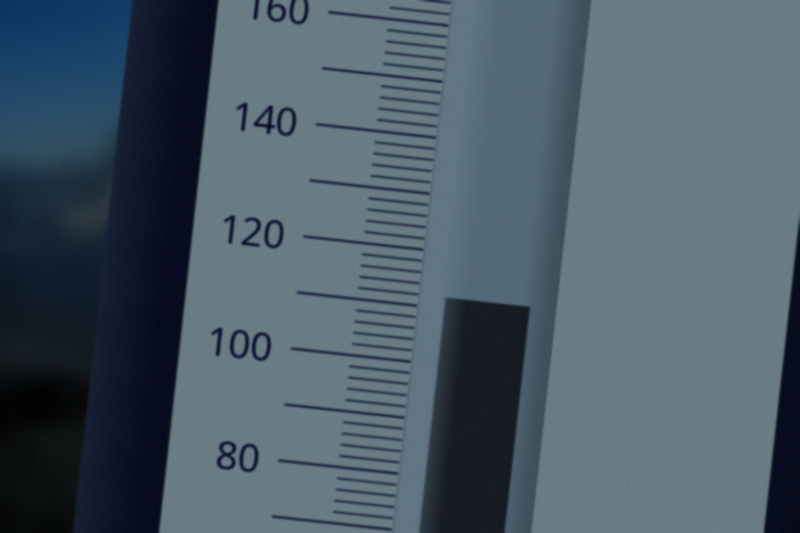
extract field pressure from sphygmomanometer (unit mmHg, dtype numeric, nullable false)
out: 112 mmHg
